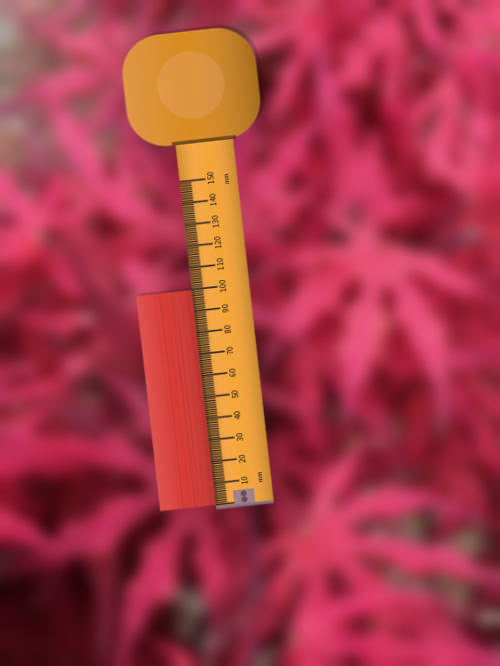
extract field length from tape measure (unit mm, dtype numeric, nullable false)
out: 100 mm
